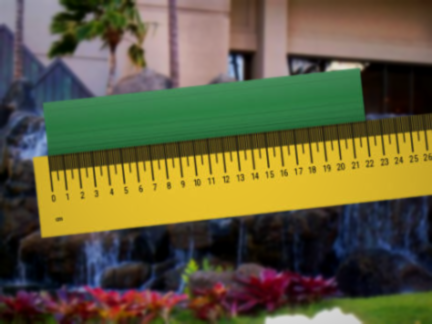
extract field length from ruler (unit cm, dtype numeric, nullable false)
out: 22 cm
